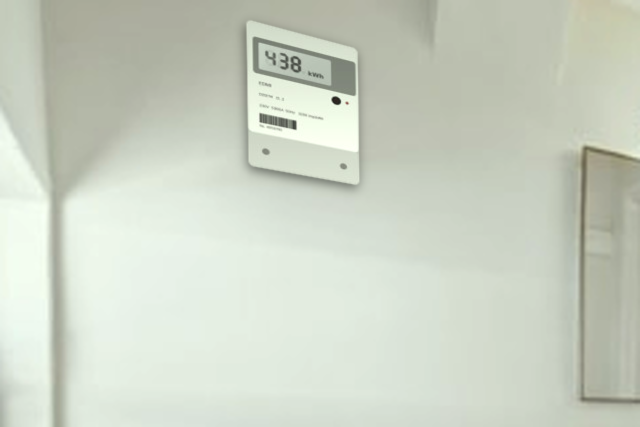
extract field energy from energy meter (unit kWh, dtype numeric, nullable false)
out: 438 kWh
